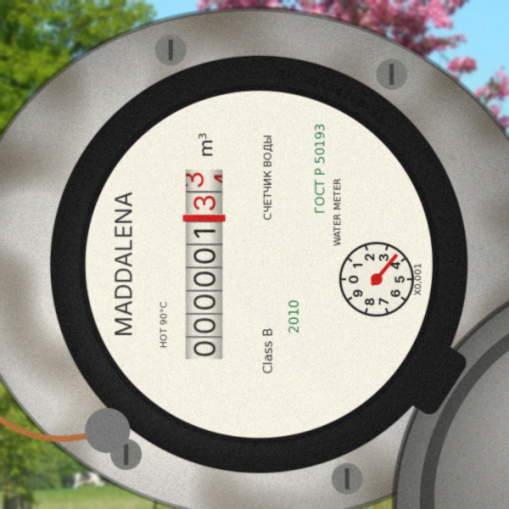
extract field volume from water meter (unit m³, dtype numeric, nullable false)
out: 1.333 m³
